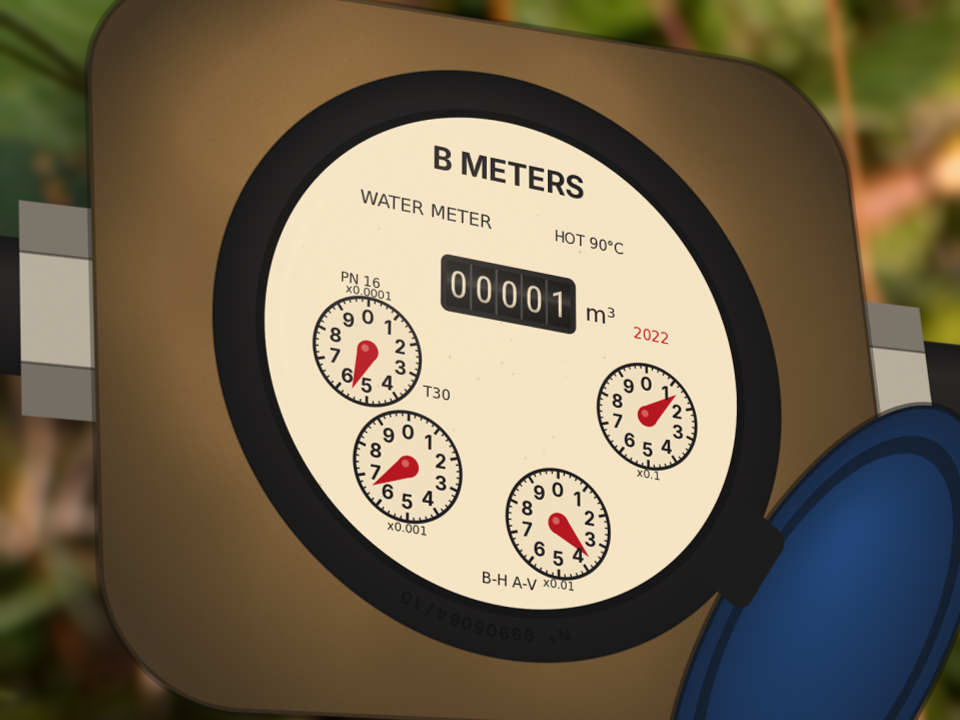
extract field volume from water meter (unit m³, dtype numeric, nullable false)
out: 1.1365 m³
